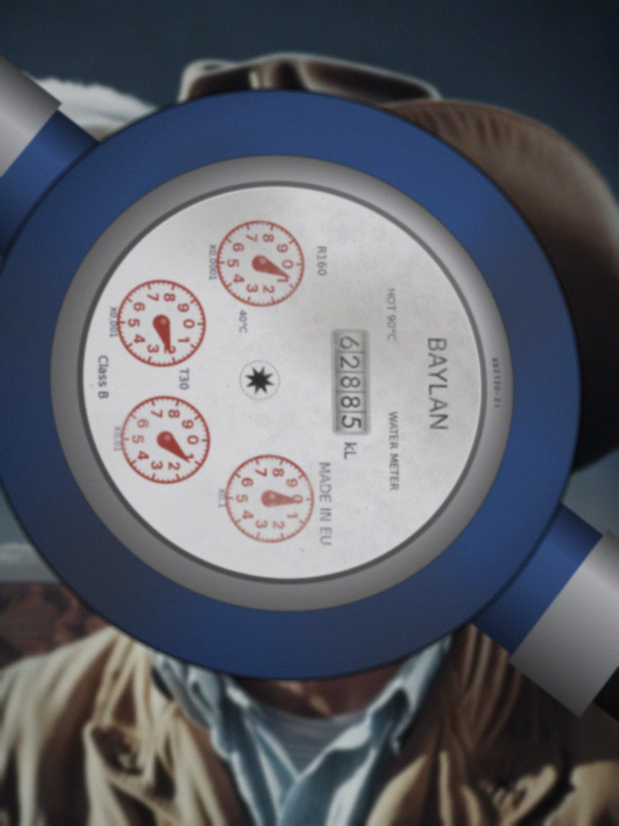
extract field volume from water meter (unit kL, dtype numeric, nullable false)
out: 62885.0120 kL
